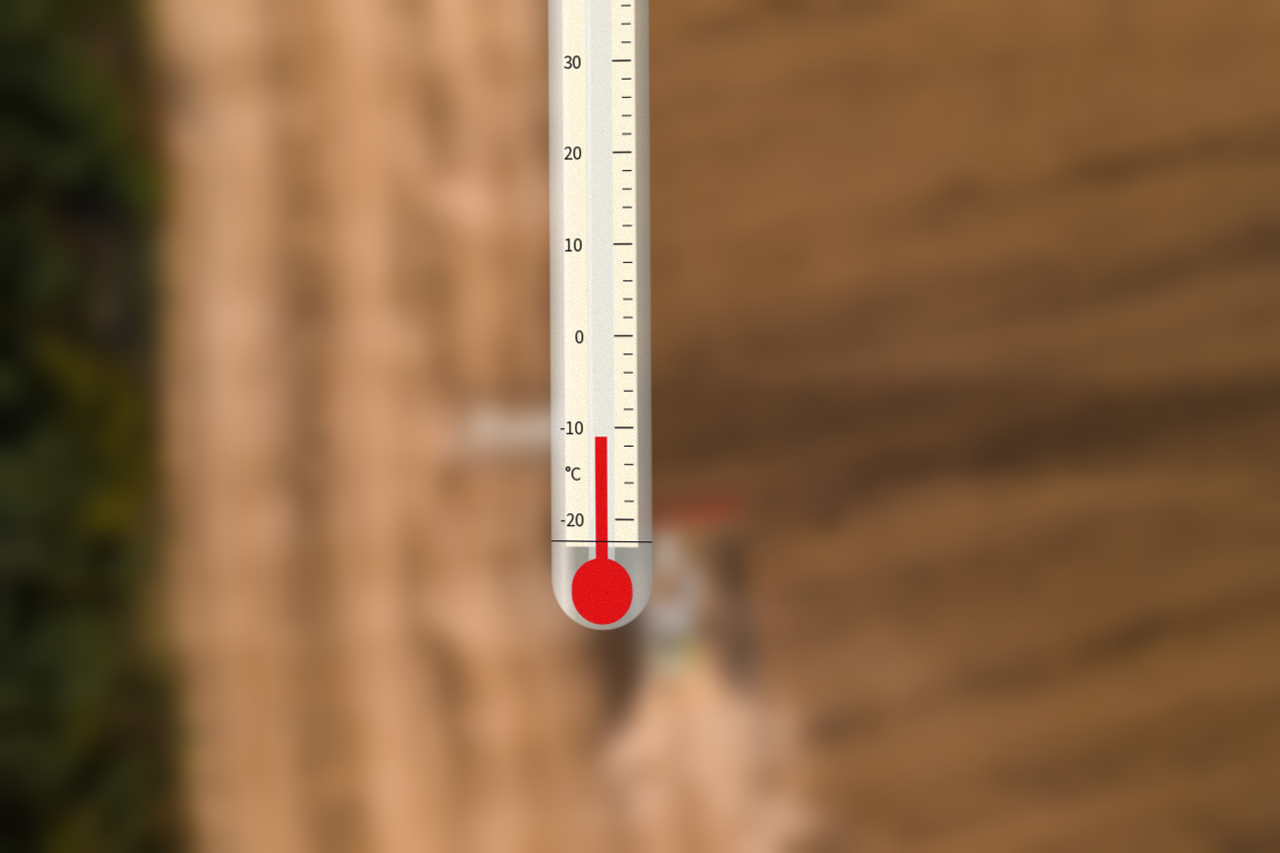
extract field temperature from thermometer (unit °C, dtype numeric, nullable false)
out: -11 °C
